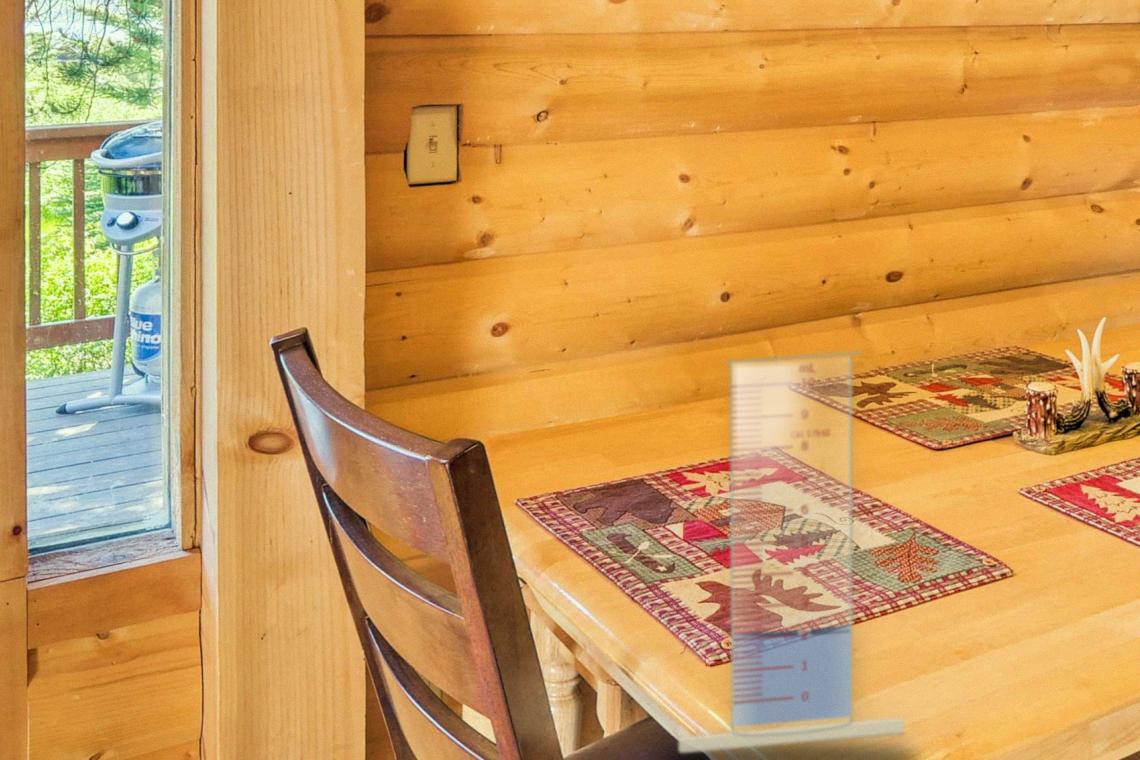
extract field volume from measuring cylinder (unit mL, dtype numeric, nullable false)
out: 2 mL
